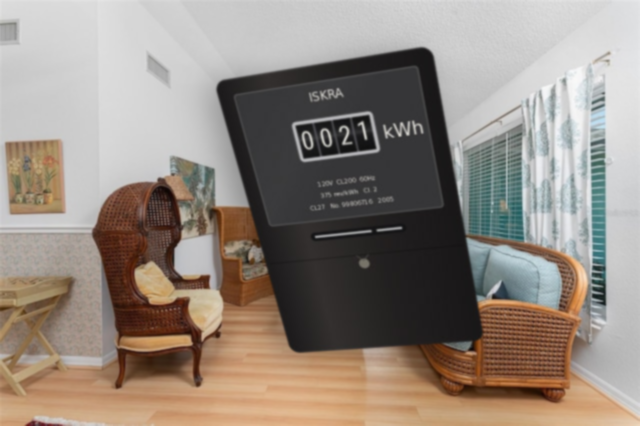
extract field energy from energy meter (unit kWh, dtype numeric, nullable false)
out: 21 kWh
